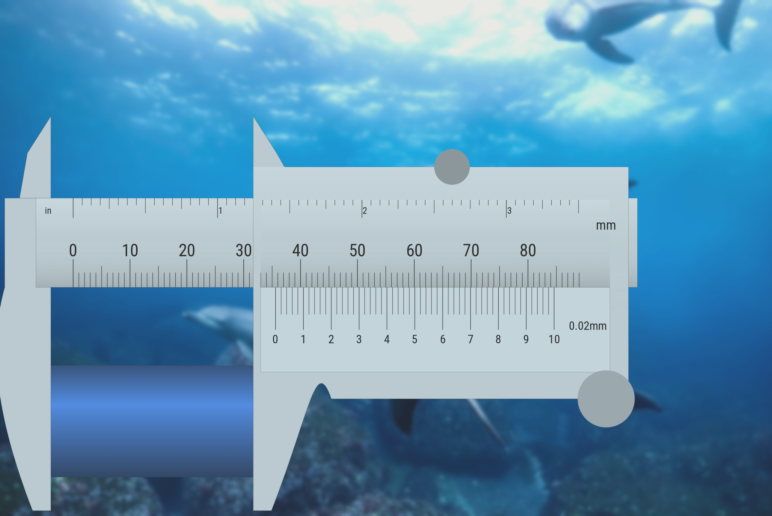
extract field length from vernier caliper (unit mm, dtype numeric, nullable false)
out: 35.6 mm
